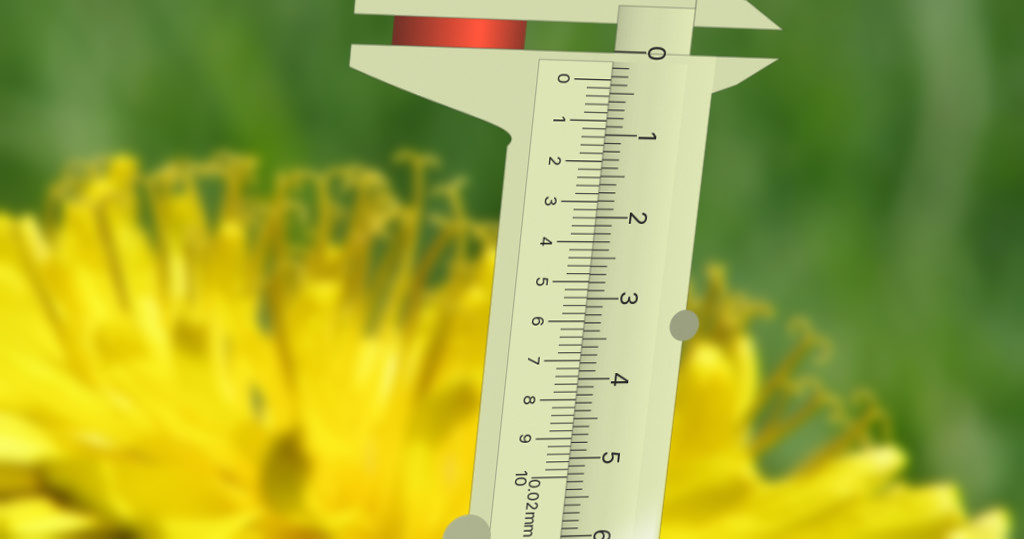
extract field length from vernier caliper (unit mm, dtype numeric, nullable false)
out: 3.4 mm
